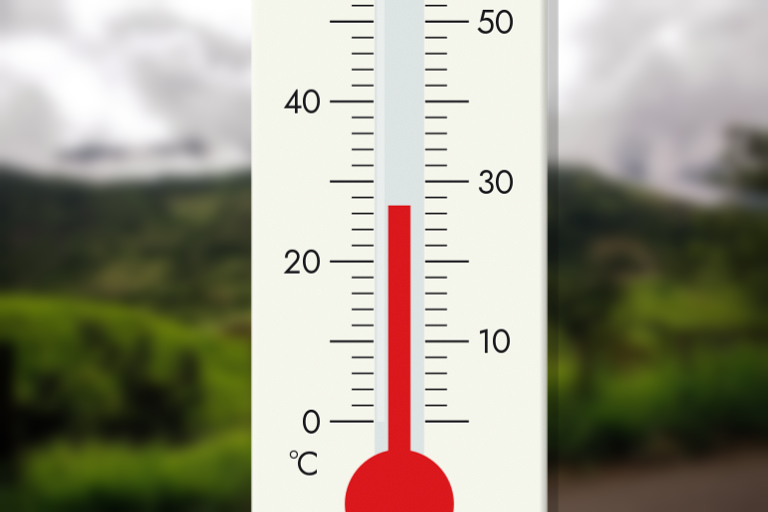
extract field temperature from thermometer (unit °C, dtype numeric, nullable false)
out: 27 °C
